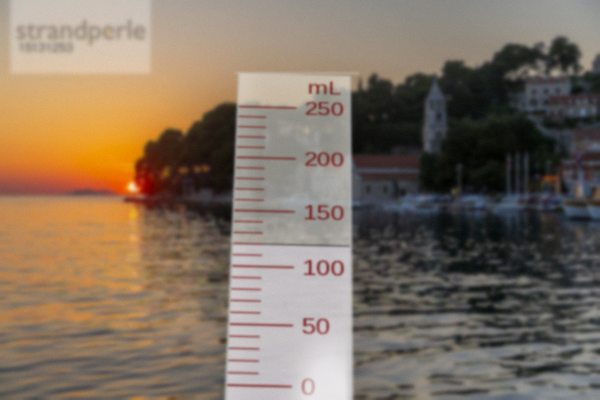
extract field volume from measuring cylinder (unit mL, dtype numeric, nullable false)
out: 120 mL
